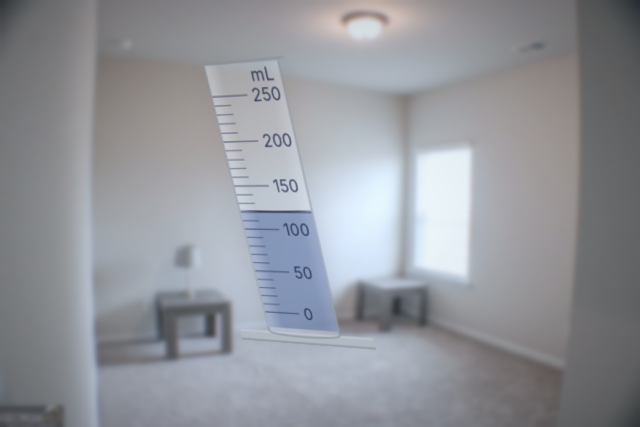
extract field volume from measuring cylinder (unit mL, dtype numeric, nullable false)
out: 120 mL
